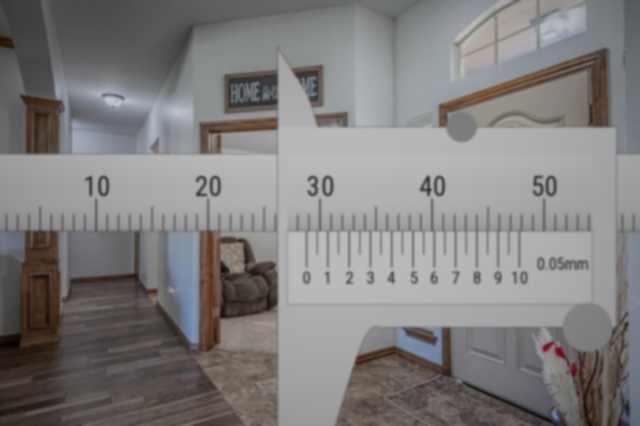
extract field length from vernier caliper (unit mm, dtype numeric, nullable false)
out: 28.8 mm
